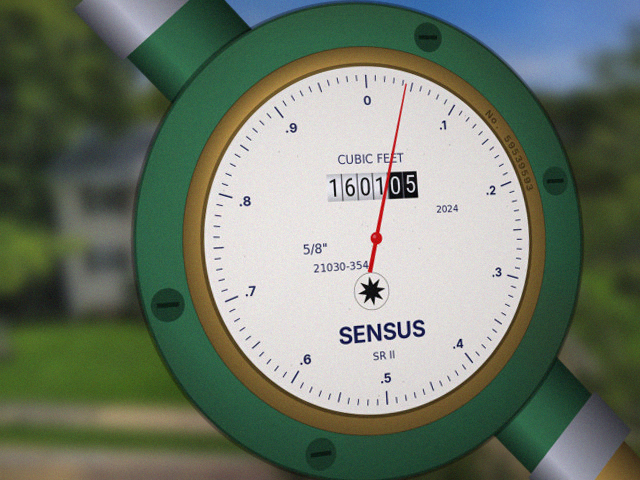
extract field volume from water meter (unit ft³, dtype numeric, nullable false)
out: 160105.04 ft³
